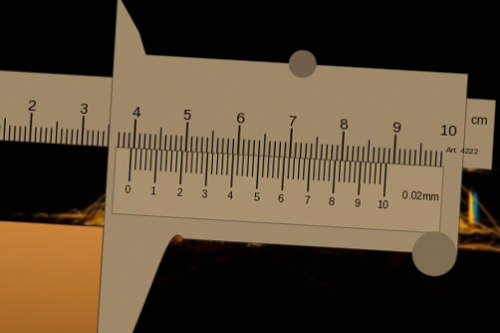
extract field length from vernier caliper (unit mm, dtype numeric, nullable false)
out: 39.5 mm
